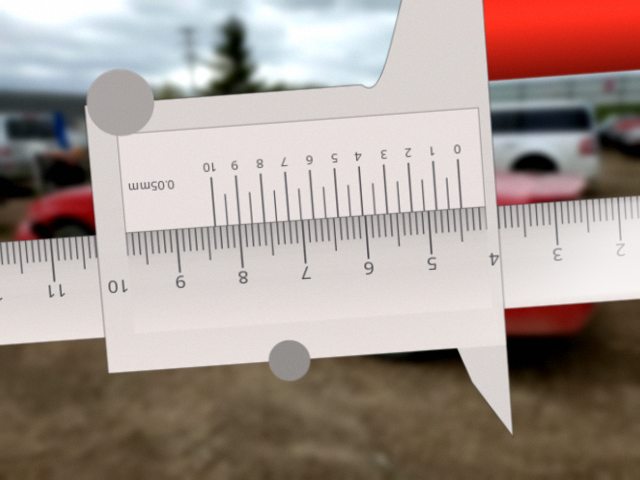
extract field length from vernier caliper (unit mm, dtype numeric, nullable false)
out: 44.8 mm
